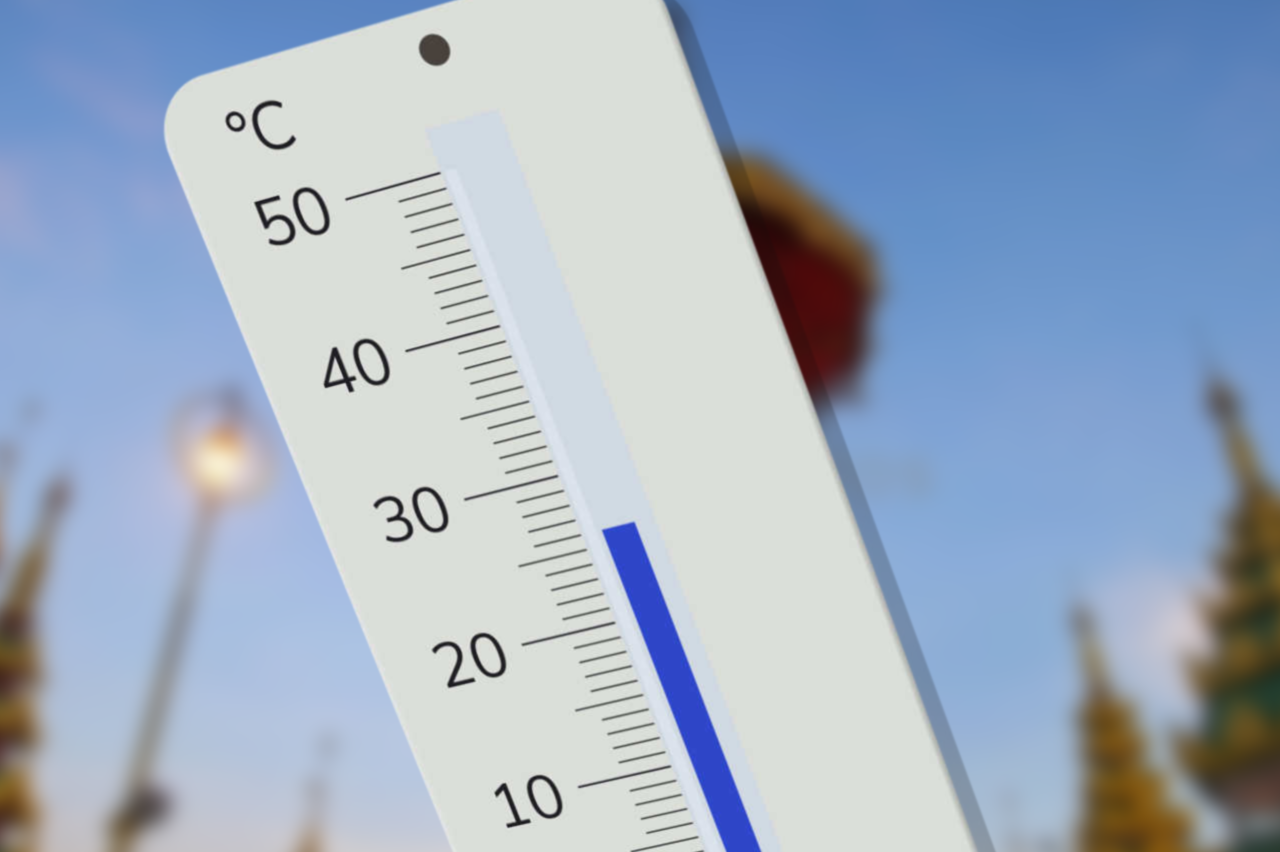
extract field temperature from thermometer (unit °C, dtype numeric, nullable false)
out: 26 °C
